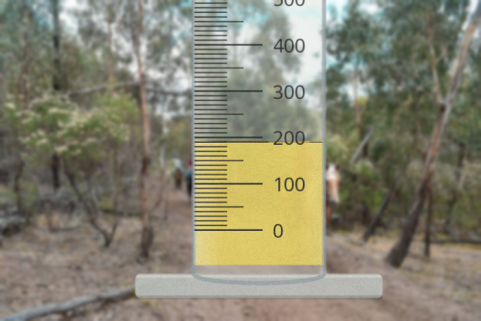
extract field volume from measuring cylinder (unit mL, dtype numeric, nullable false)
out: 190 mL
